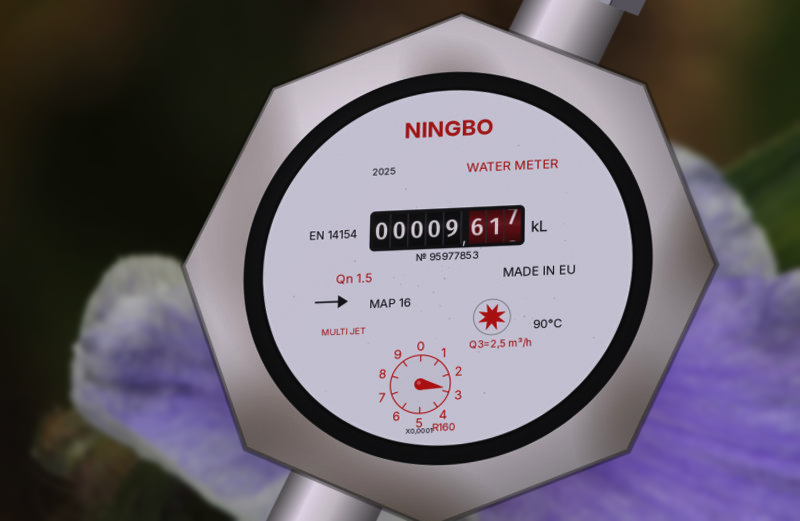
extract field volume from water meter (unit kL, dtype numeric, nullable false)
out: 9.6172 kL
